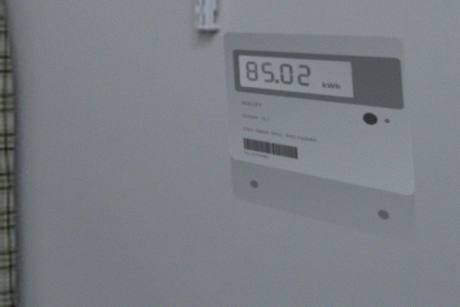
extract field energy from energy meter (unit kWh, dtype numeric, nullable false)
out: 85.02 kWh
